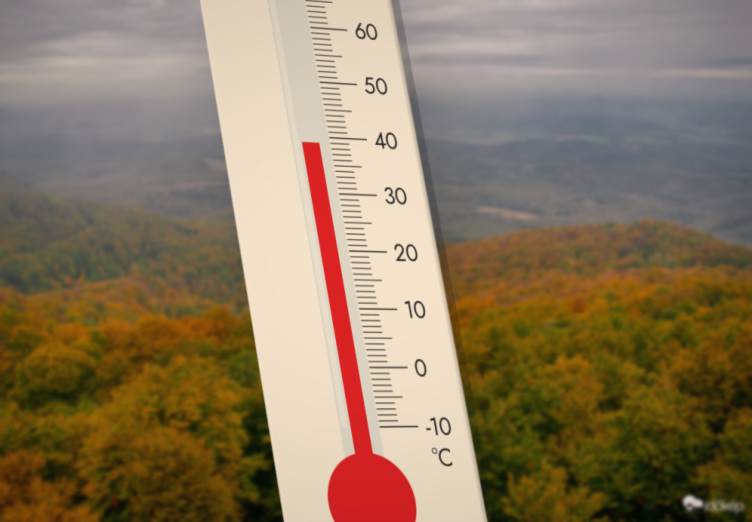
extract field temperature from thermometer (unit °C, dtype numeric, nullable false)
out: 39 °C
